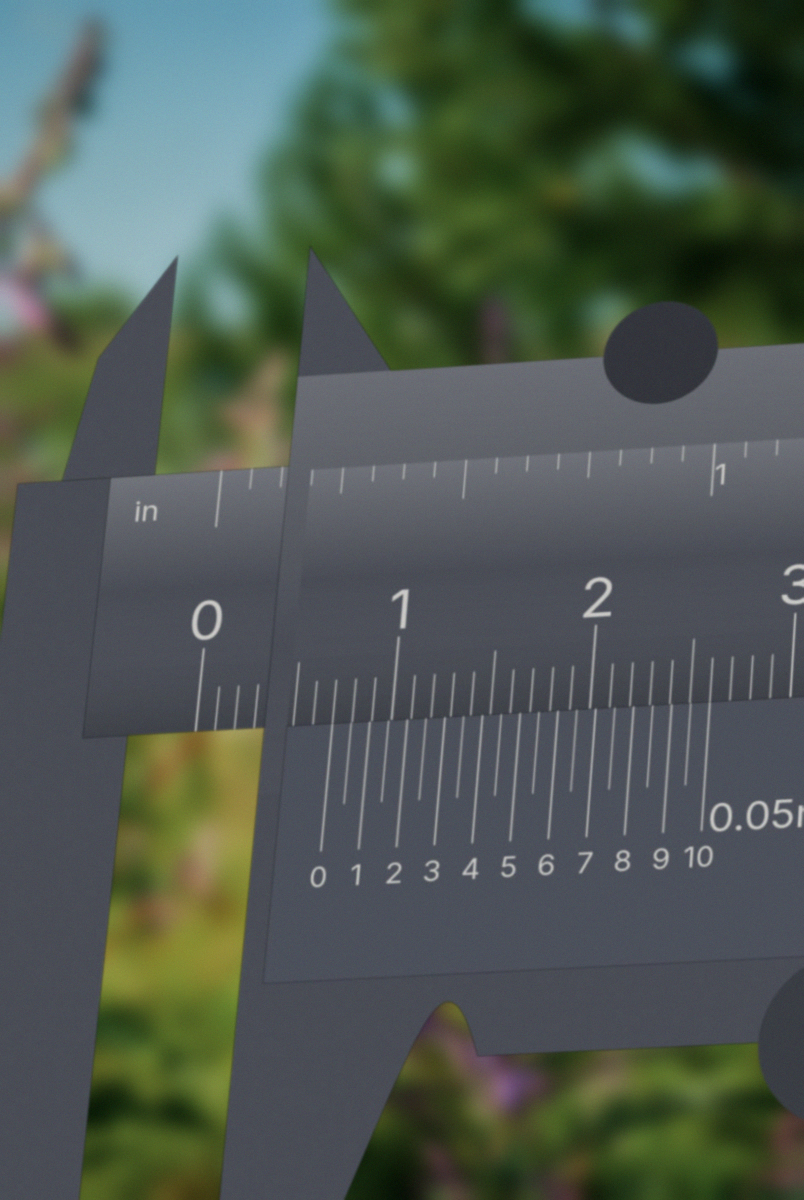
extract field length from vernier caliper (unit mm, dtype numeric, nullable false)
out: 7.0 mm
